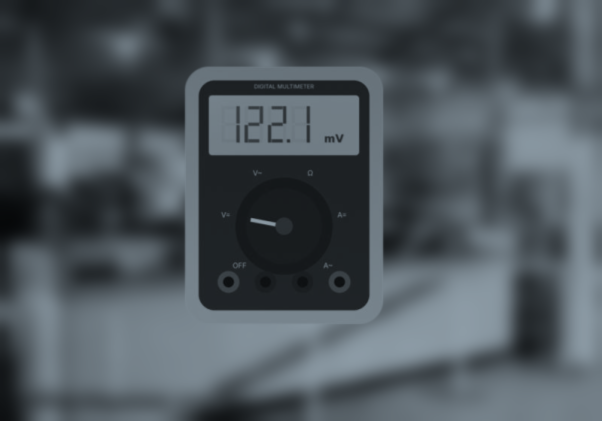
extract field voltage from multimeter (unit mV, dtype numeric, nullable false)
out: 122.1 mV
